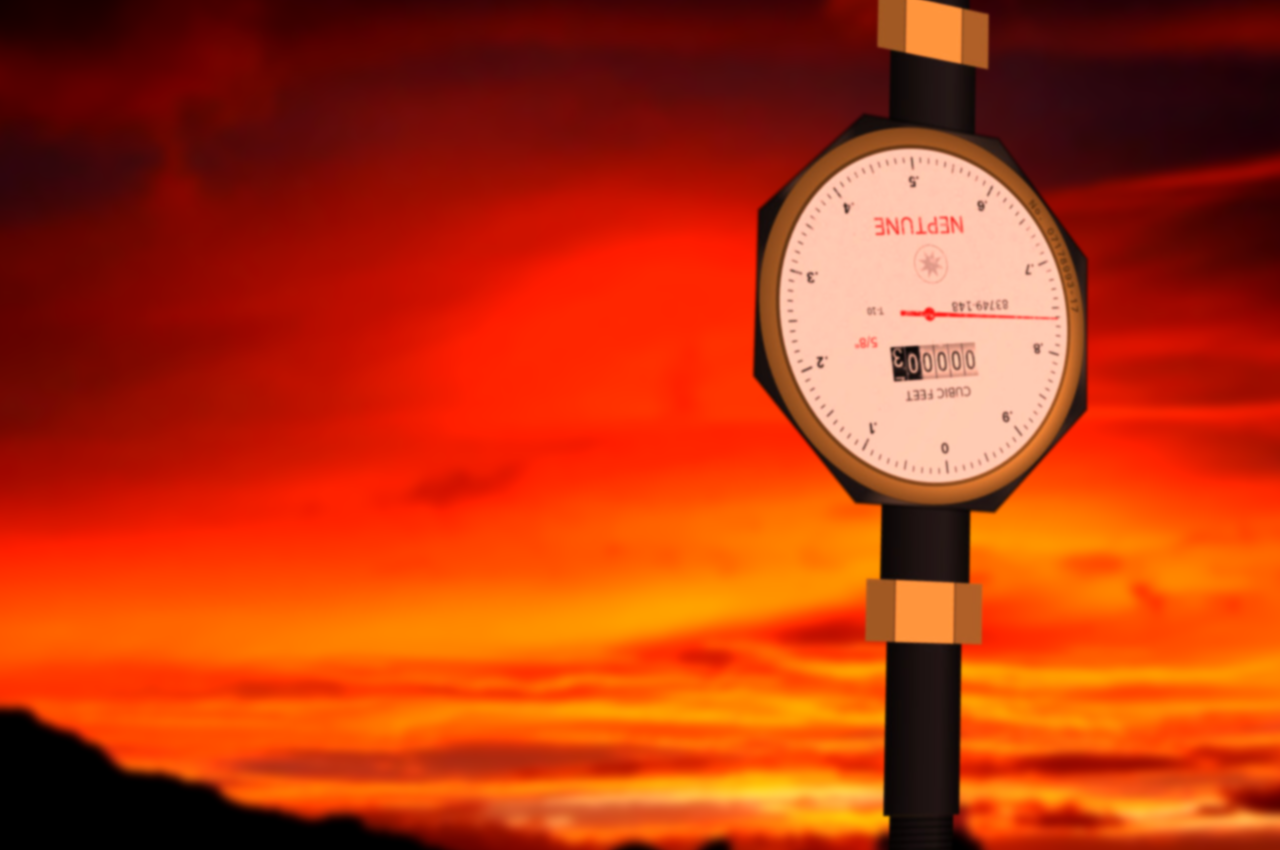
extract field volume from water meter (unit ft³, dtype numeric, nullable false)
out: 2.76 ft³
